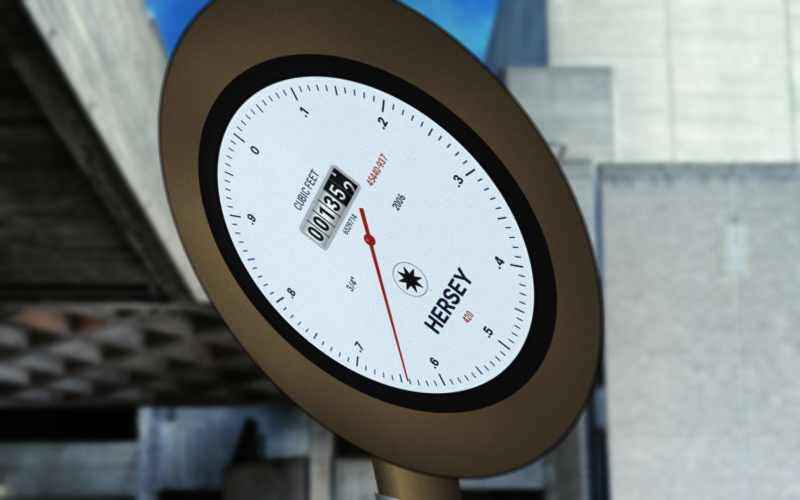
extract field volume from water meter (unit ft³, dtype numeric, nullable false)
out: 1351.64 ft³
